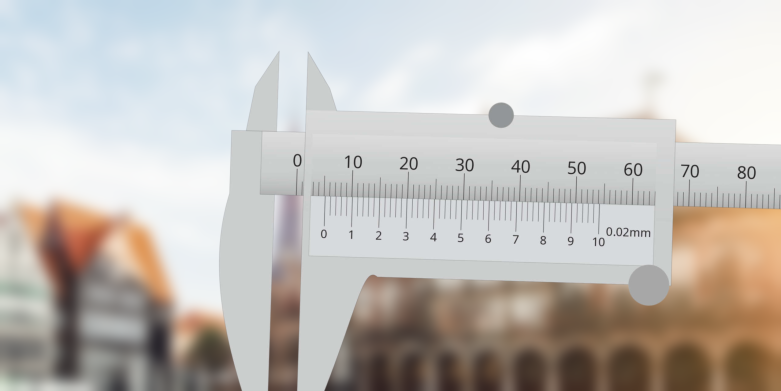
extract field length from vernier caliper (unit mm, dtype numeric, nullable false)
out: 5.2 mm
